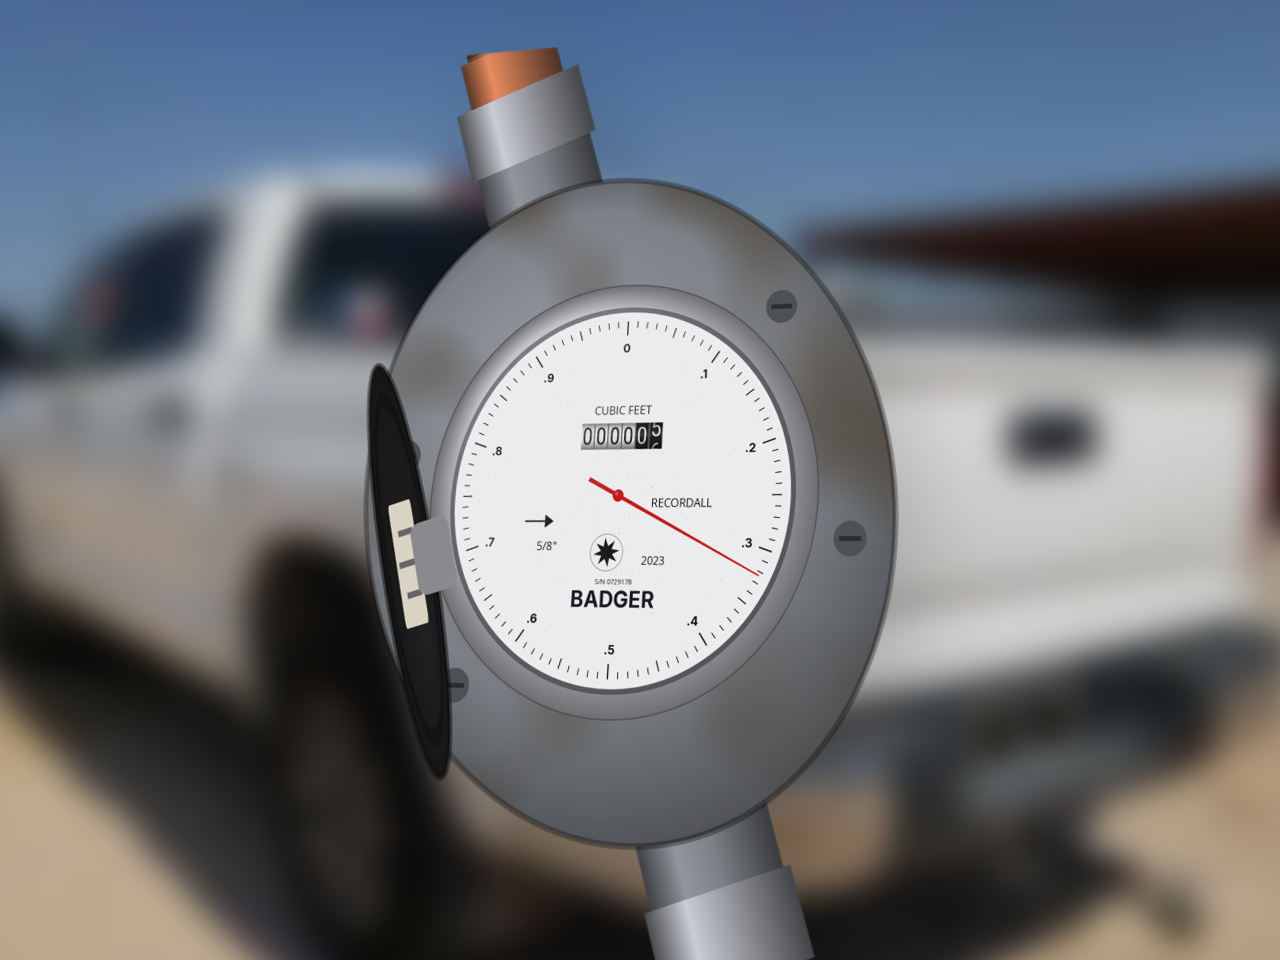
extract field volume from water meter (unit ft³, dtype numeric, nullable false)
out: 5.32 ft³
